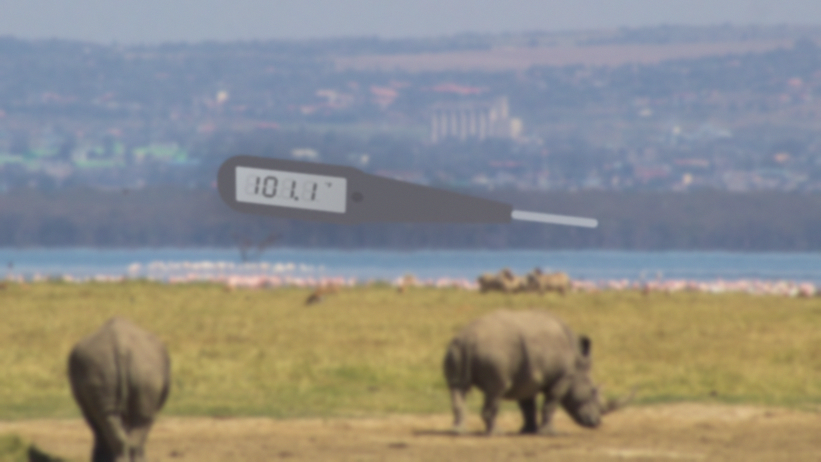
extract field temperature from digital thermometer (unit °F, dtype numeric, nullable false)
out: 101.1 °F
